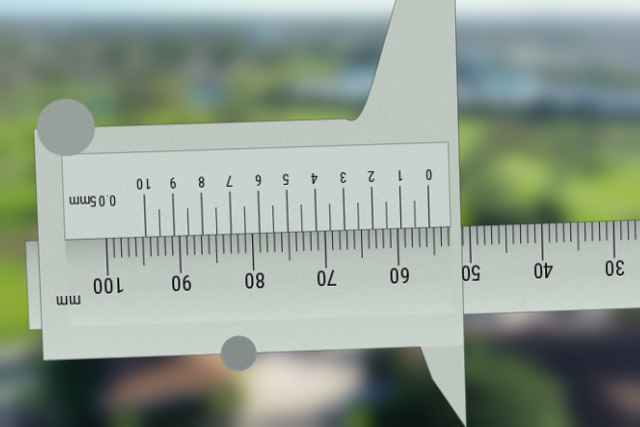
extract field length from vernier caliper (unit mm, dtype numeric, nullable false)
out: 55.6 mm
